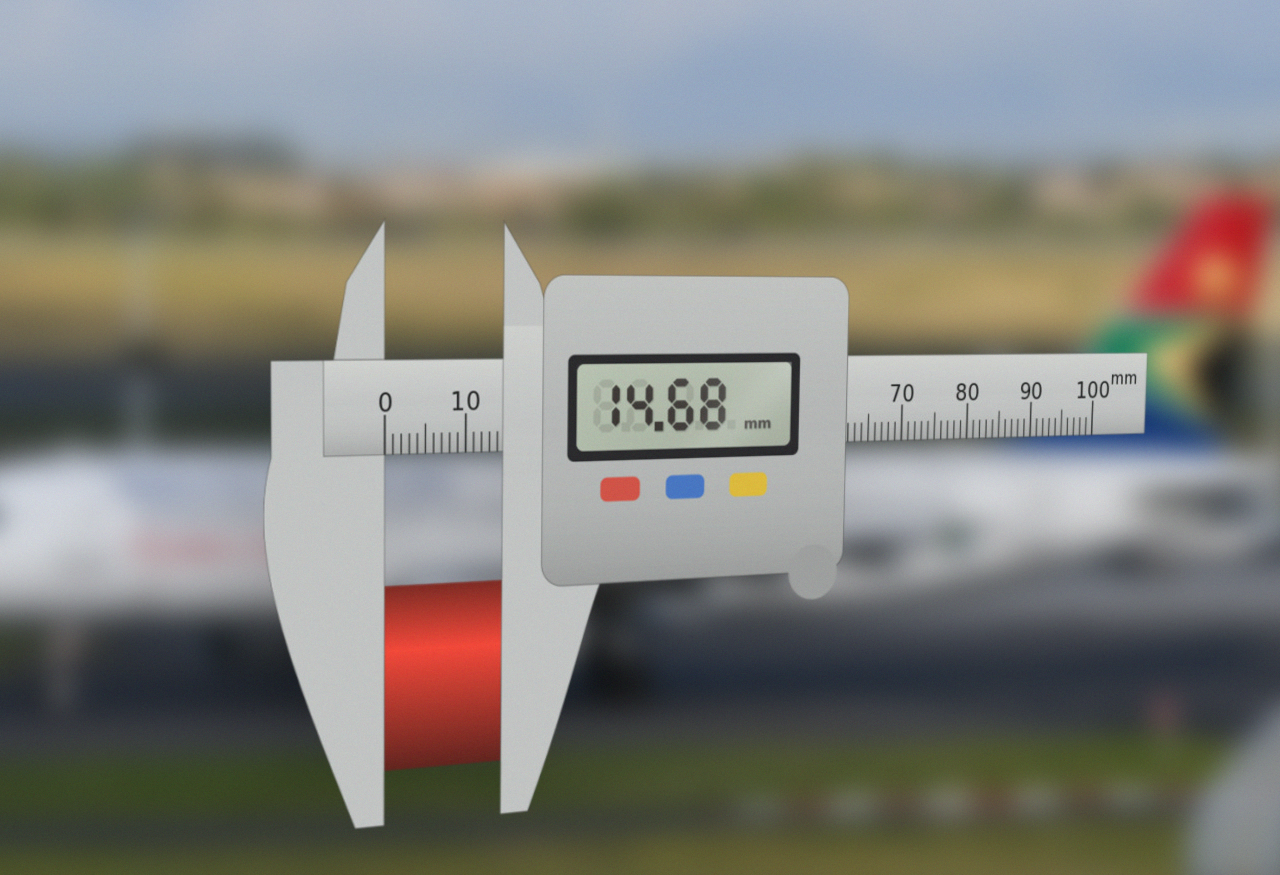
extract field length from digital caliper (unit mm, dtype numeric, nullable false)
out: 14.68 mm
